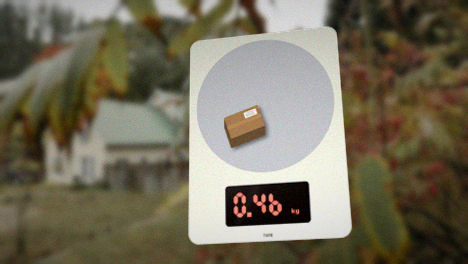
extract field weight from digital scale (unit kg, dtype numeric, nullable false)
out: 0.46 kg
